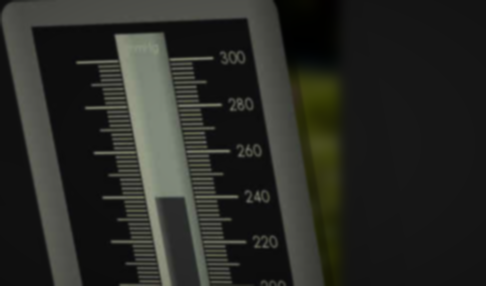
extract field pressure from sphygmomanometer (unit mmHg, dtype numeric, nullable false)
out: 240 mmHg
